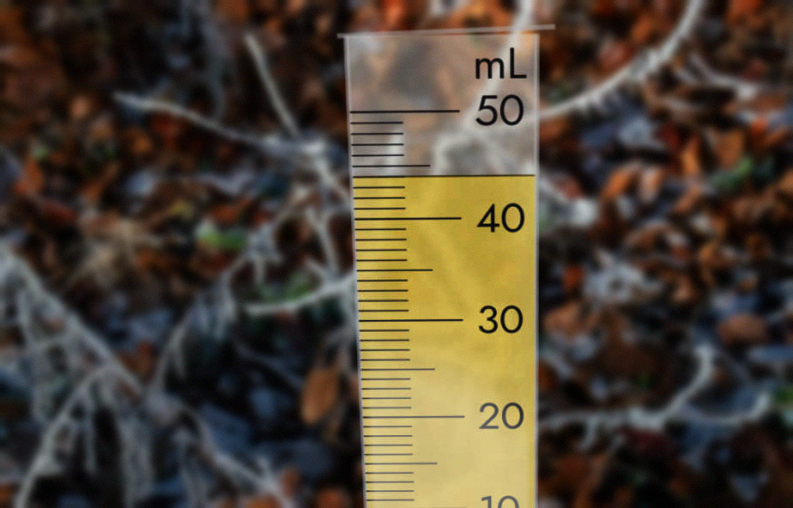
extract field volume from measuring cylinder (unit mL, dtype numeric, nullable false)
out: 44 mL
